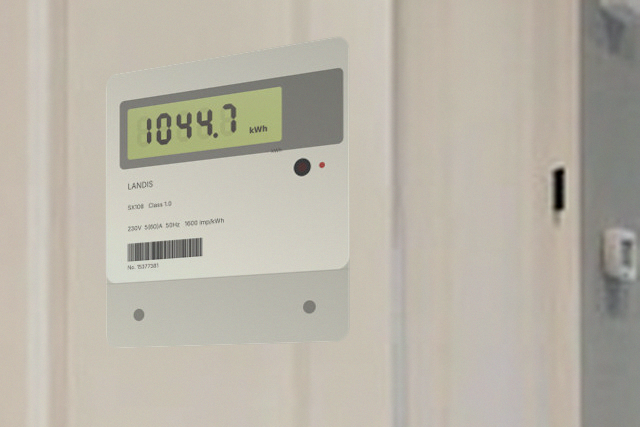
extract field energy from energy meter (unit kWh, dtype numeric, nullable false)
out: 1044.7 kWh
